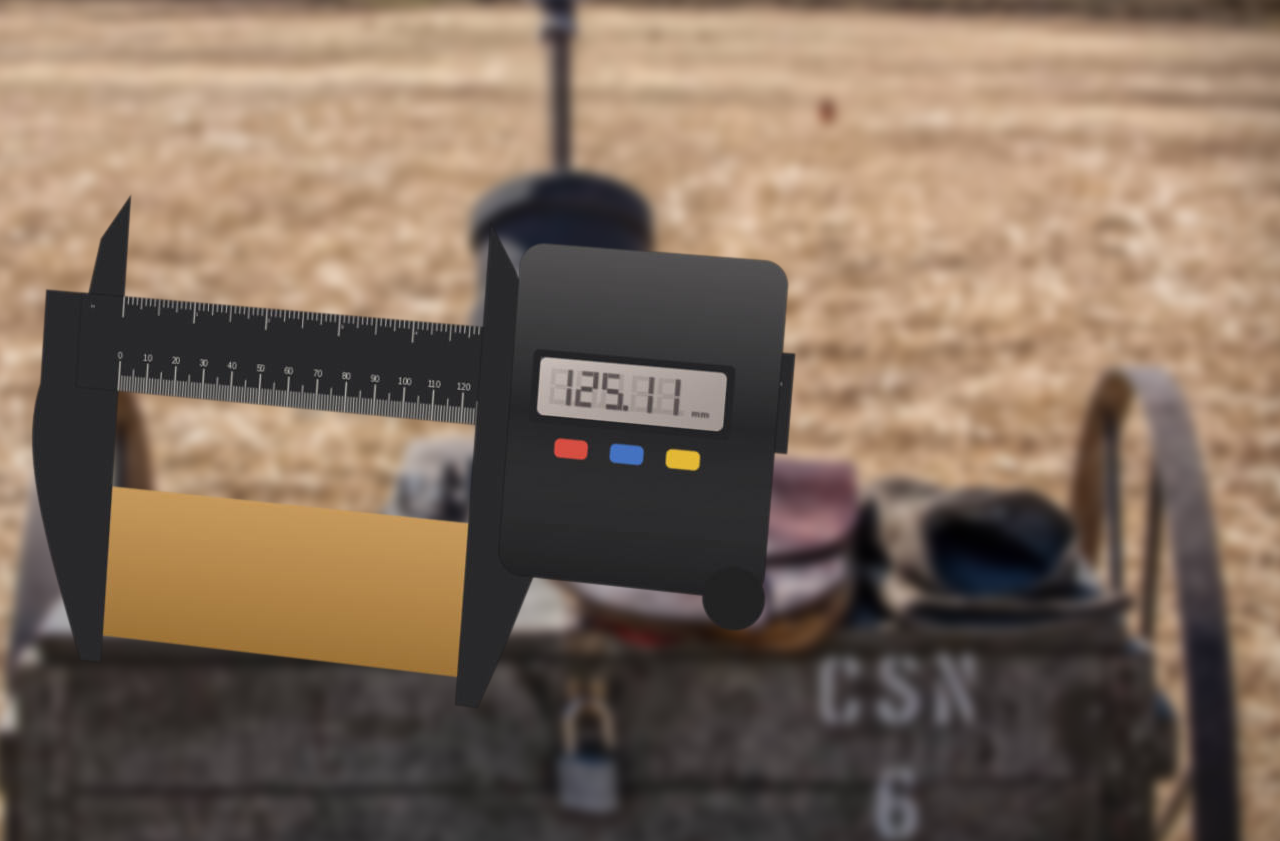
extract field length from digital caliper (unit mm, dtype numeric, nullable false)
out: 125.11 mm
